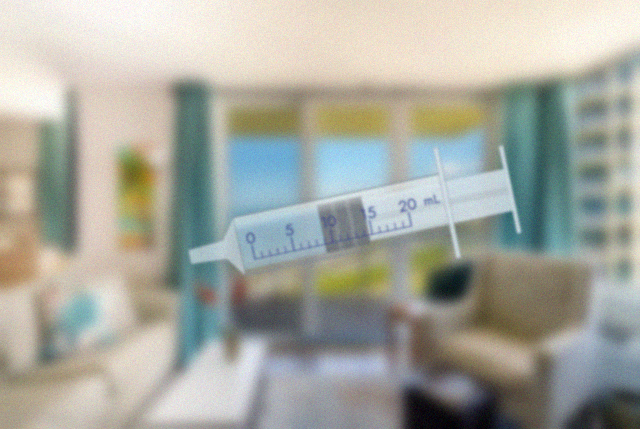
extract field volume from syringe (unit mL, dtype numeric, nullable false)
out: 9 mL
